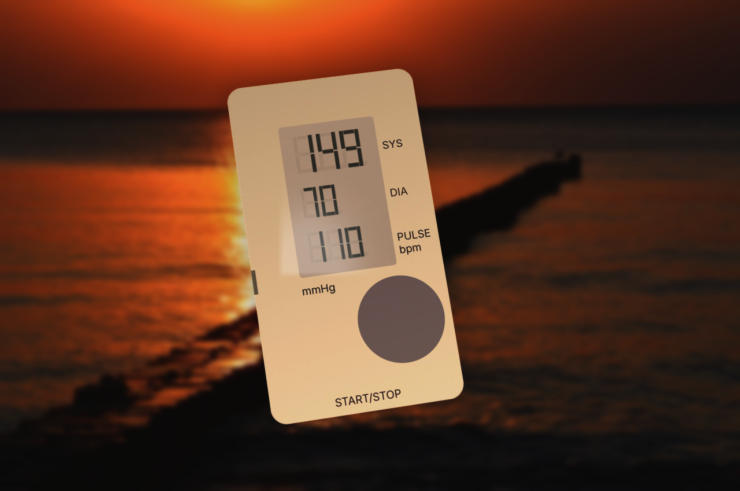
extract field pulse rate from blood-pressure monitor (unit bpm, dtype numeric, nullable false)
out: 110 bpm
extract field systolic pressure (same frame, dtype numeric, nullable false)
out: 149 mmHg
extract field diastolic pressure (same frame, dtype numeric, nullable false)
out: 70 mmHg
